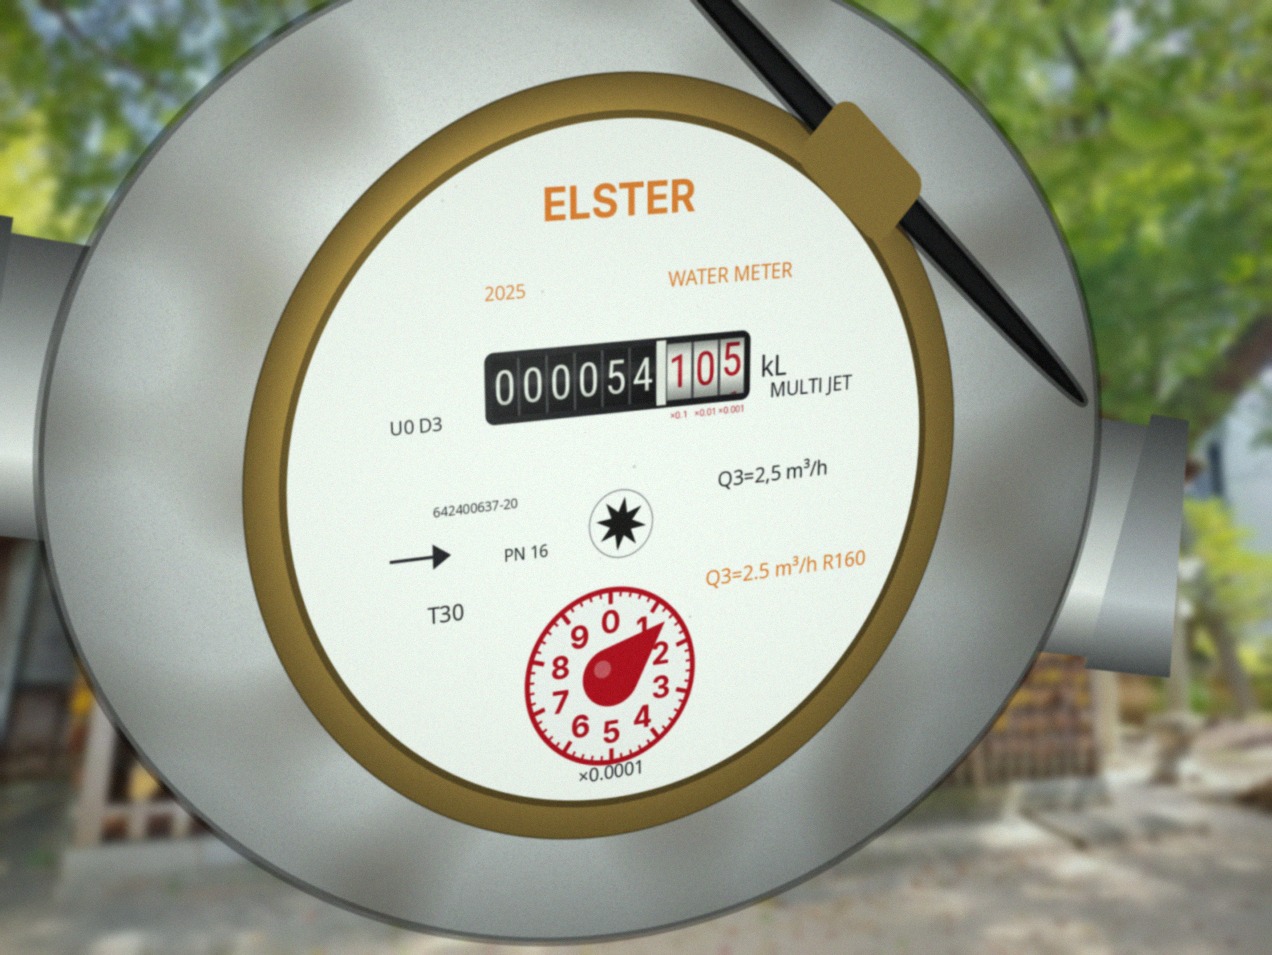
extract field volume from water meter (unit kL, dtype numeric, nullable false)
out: 54.1051 kL
